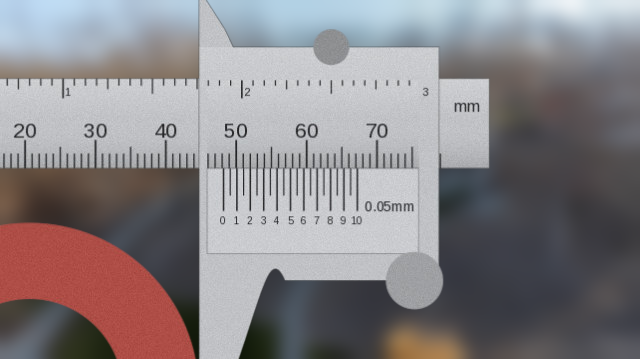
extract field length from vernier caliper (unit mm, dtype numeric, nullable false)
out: 48.2 mm
